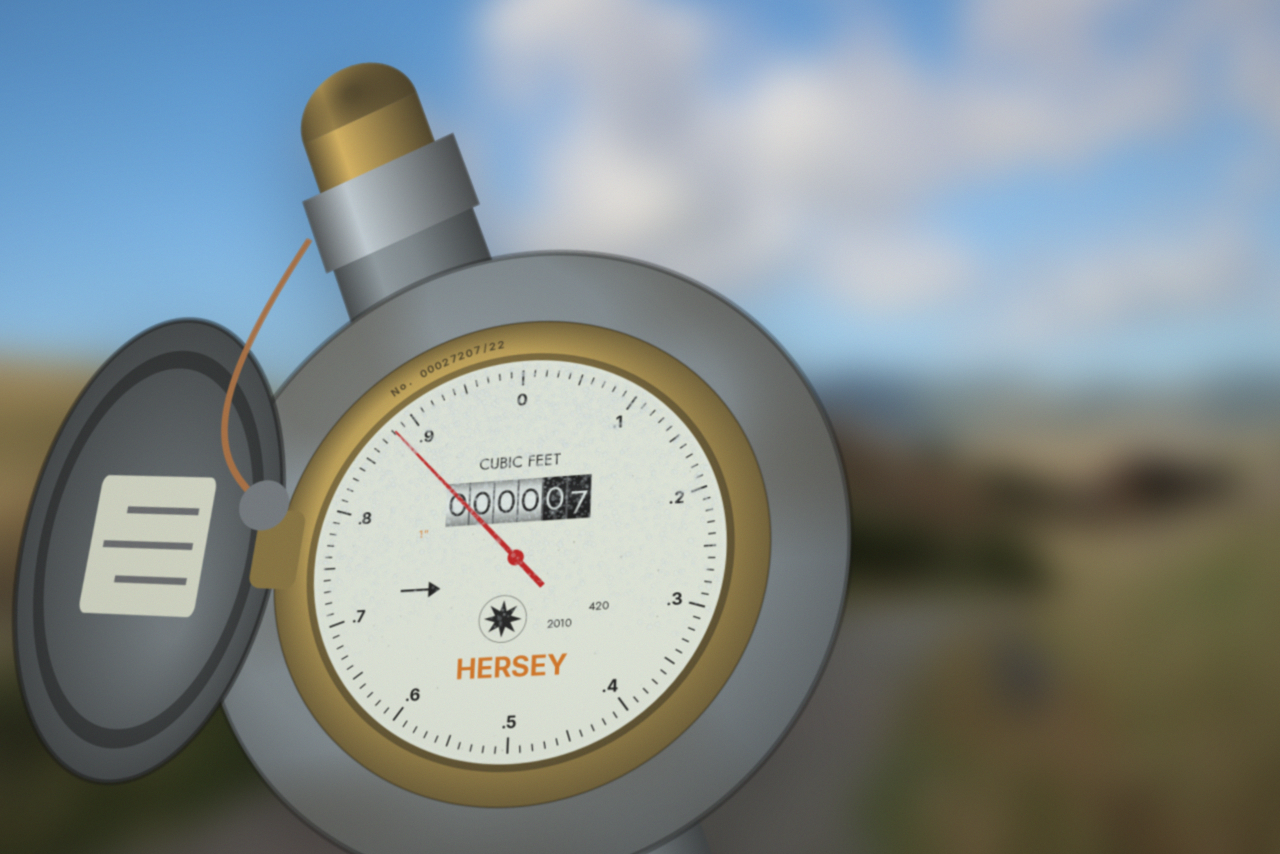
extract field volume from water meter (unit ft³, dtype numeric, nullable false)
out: 6.88 ft³
